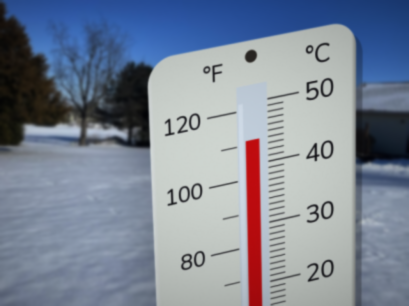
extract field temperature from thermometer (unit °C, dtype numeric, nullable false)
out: 44 °C
